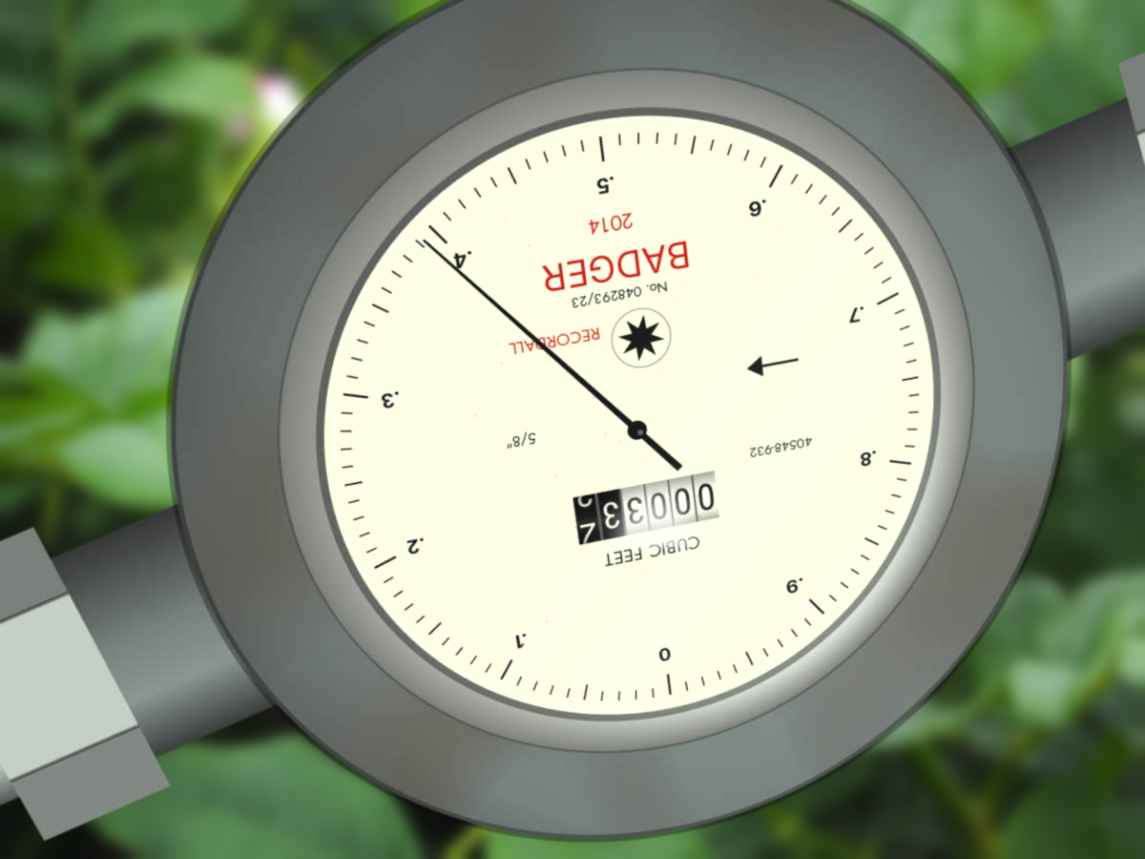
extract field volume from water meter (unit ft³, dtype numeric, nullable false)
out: 332.39 ft³
